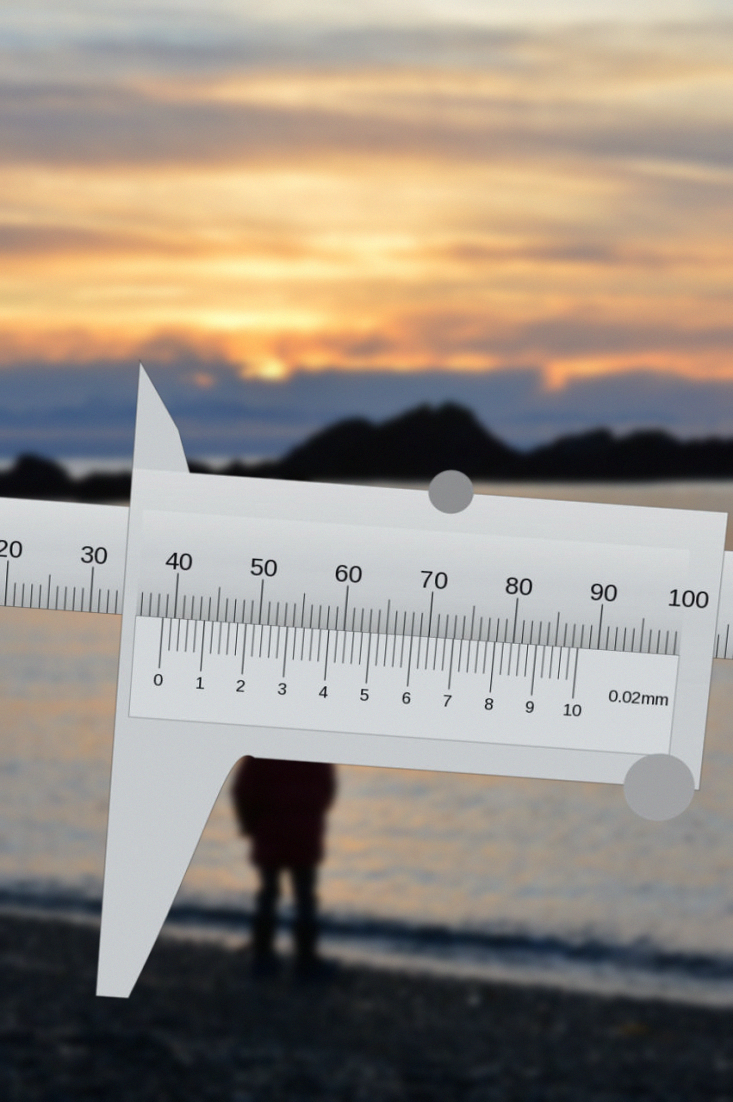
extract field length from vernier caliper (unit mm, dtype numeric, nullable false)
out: 38.6 mm
